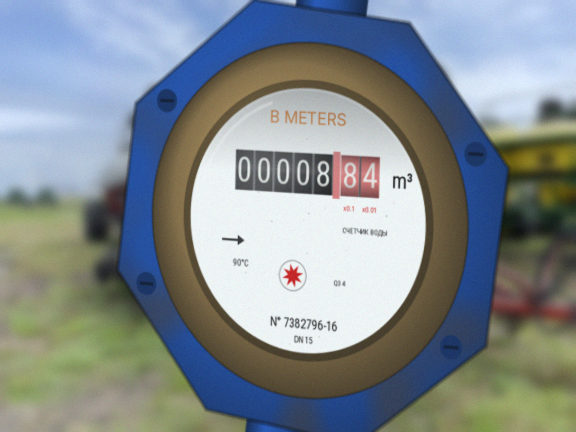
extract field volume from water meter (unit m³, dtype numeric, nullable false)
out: 8.84 m³
